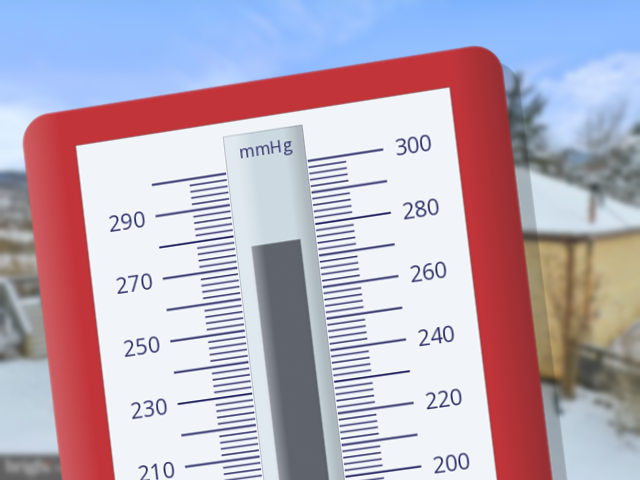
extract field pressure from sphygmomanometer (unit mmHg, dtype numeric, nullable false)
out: 276 mmHg
